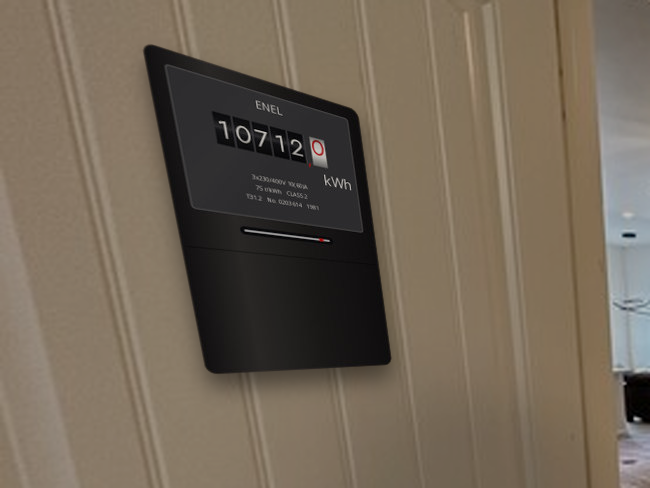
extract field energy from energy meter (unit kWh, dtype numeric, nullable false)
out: 10712.0 kWh
